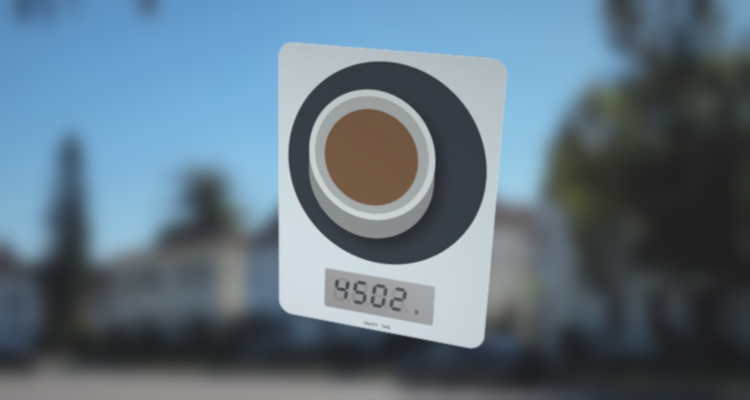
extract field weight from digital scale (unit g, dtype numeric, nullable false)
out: 4502 g
